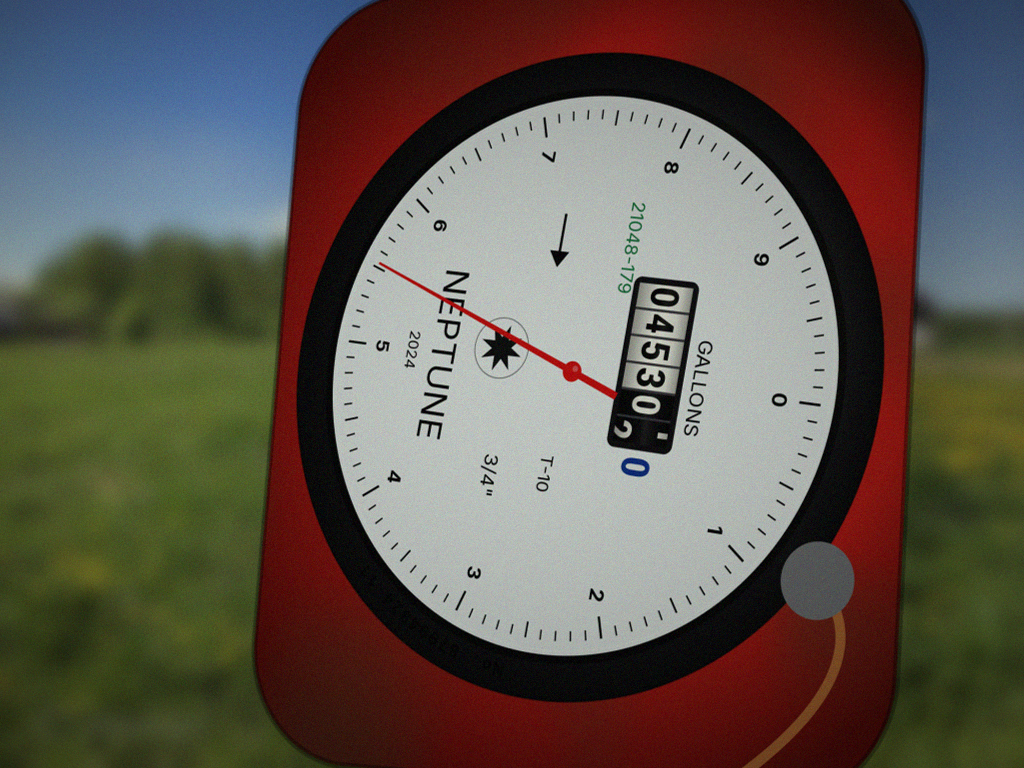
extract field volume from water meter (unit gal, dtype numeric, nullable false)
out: 453015.5 gal
